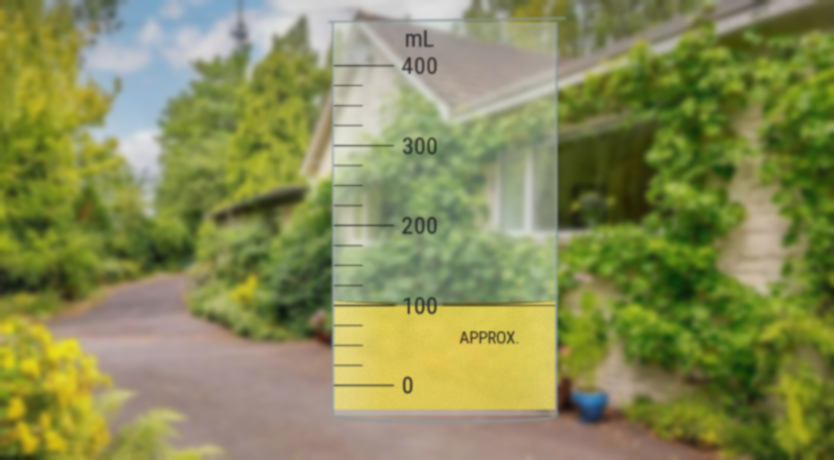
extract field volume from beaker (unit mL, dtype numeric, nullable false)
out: 100 mL
